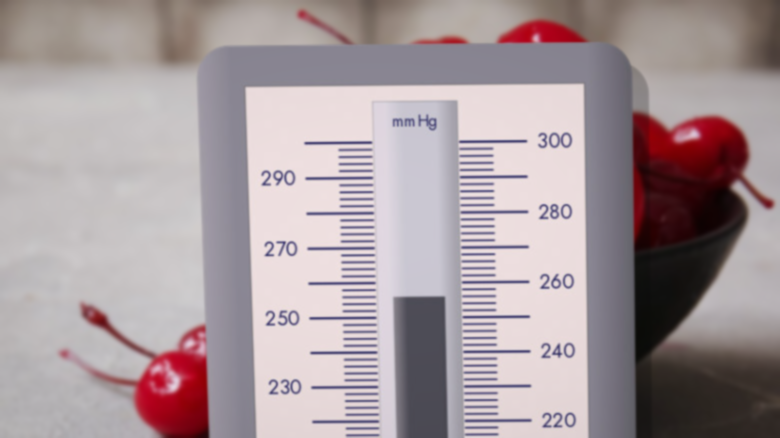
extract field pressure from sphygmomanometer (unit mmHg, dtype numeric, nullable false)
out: 256 mmHg
